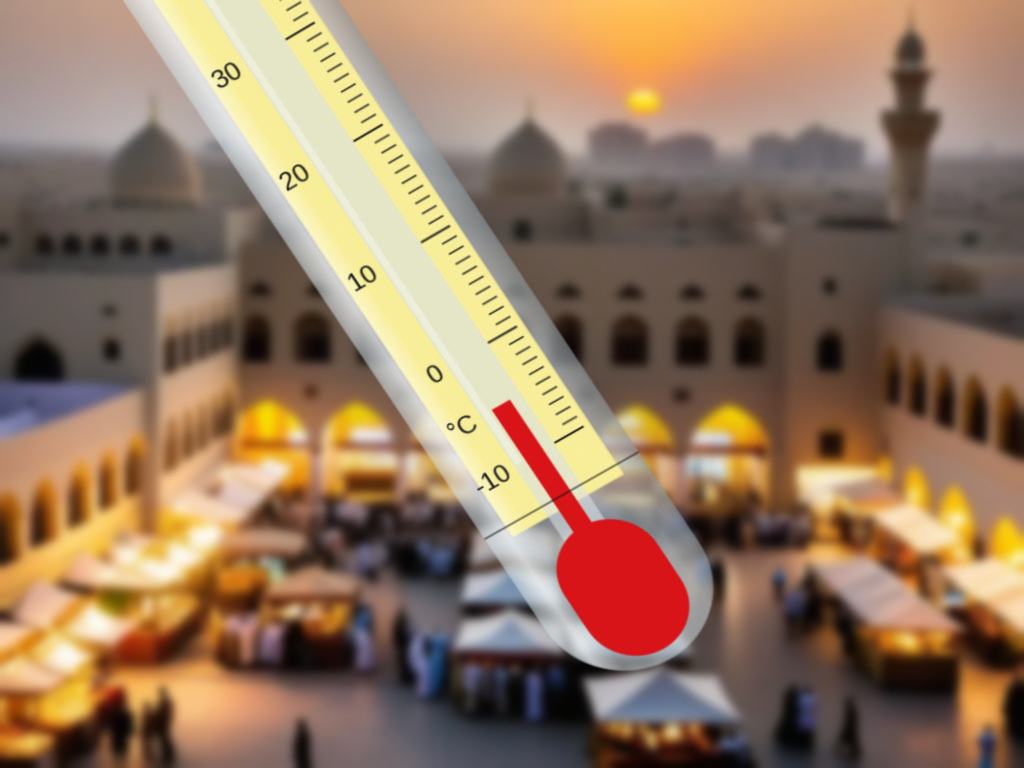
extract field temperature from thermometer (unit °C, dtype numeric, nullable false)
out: -5 °C
